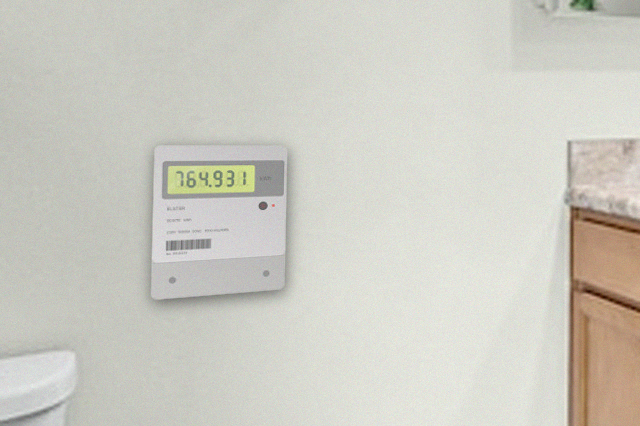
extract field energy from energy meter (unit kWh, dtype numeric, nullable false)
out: 764.931 kWh
